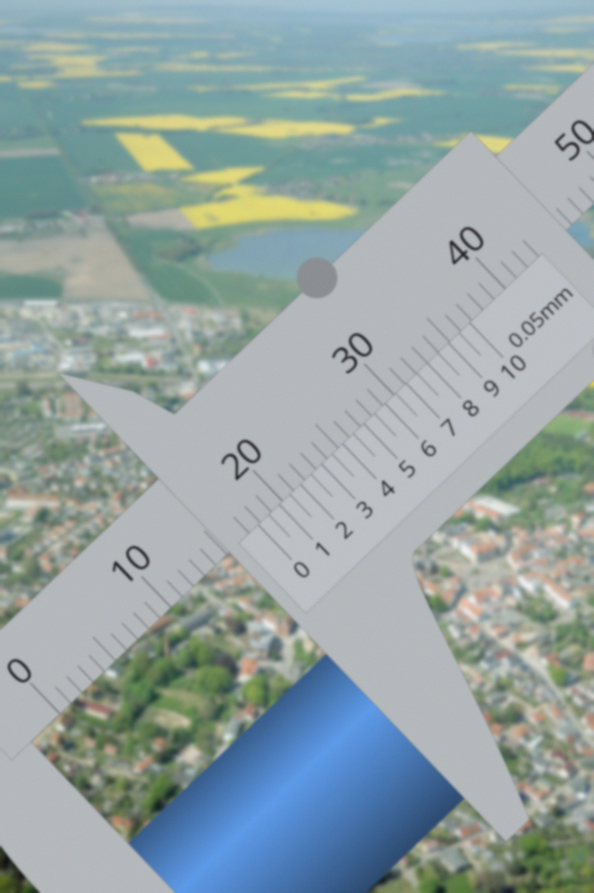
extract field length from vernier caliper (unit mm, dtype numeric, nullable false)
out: 17.8 mm
